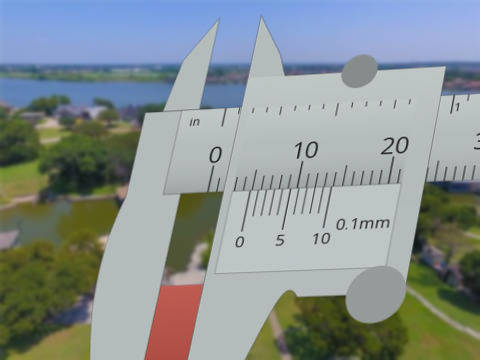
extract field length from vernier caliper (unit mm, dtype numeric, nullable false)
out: 4.8 mm
